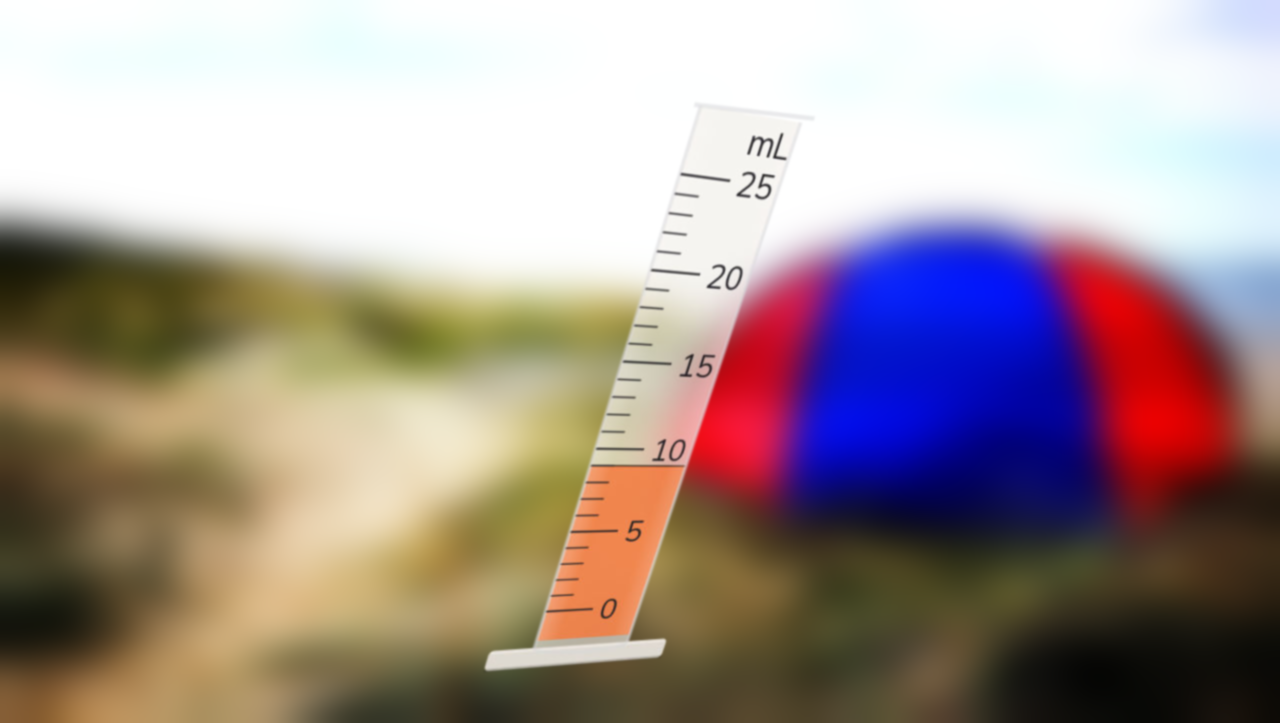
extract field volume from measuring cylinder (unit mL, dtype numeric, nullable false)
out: 9 mL
